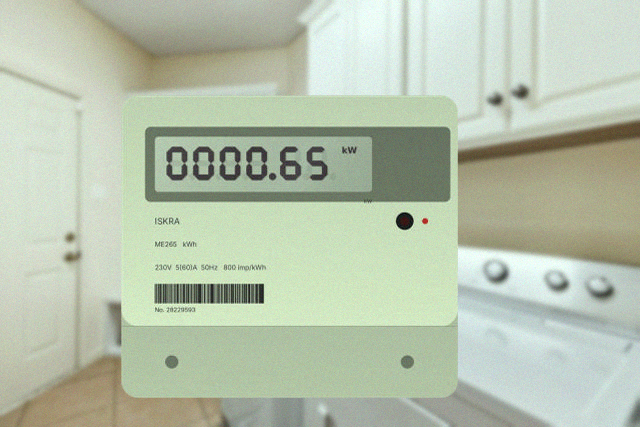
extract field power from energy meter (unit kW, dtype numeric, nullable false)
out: 0.65 kW
